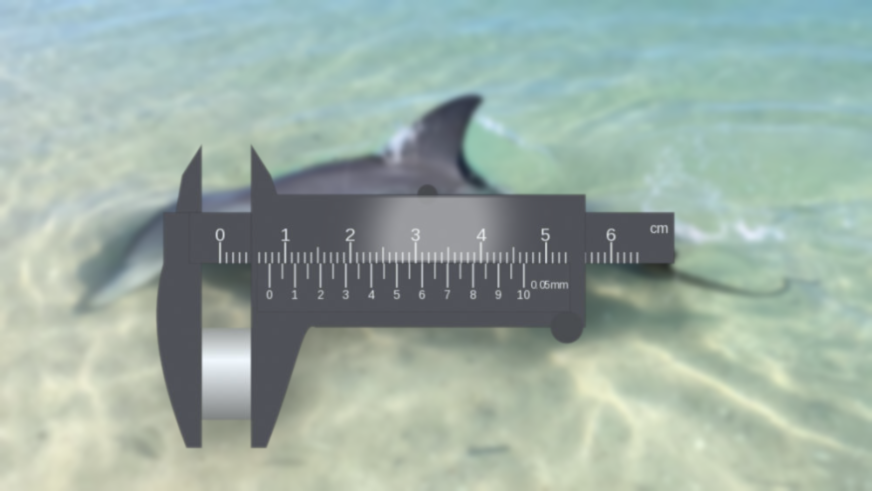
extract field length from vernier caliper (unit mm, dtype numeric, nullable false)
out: 7.6 mm
